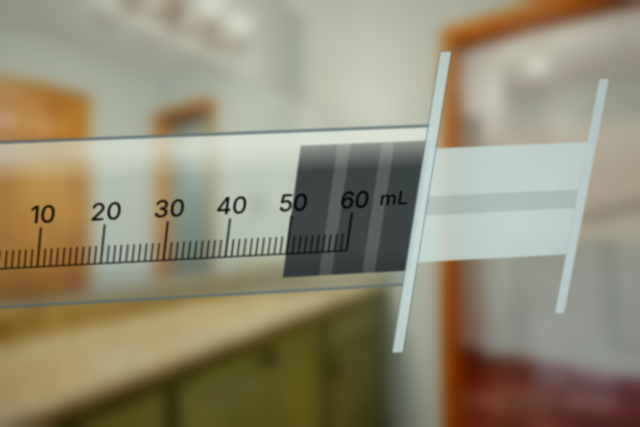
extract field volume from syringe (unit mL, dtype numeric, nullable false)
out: 50 mL
